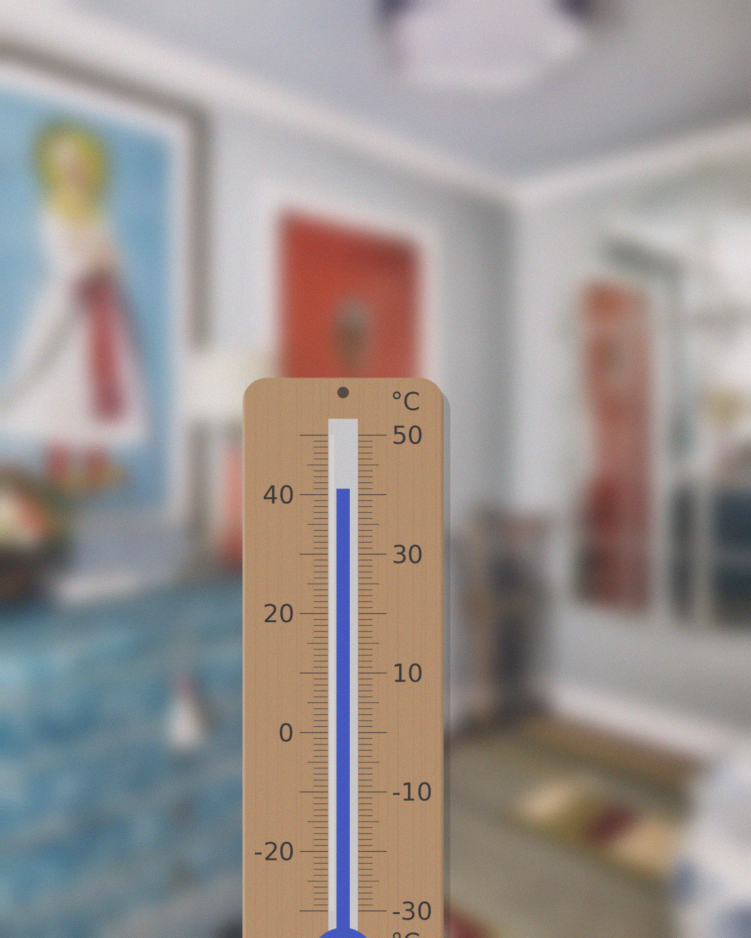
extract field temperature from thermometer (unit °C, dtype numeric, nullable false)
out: 41 °C
